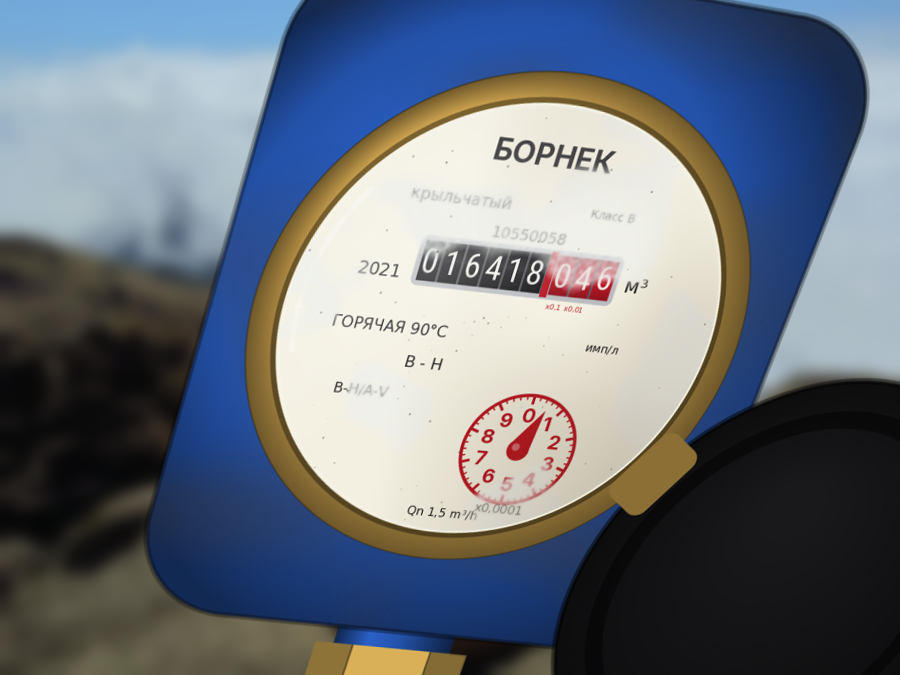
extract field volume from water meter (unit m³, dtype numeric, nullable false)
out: 16418.0460 m³
